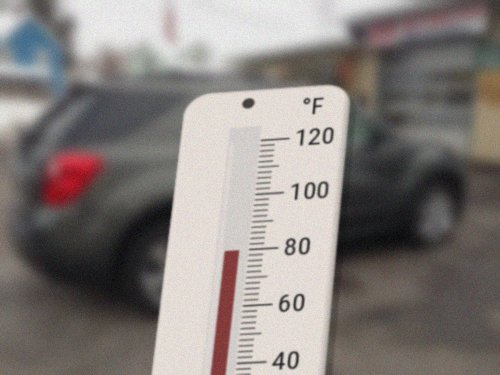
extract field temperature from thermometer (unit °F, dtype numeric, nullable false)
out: 80 °F
